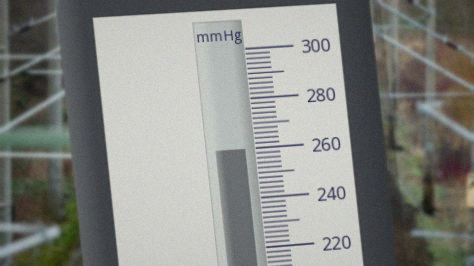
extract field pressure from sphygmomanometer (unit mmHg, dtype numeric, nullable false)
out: 260 mmHg
